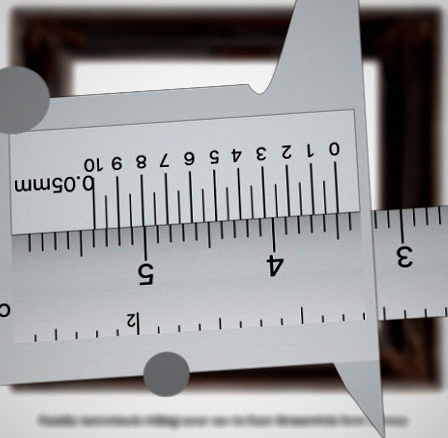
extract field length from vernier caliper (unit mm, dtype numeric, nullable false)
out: 34.9 mm
